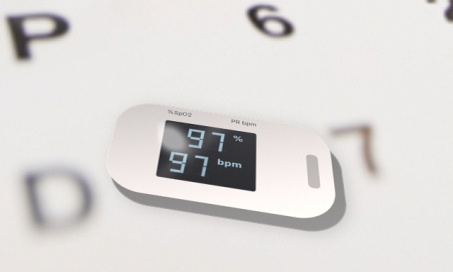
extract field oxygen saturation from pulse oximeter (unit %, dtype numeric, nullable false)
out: 97 %
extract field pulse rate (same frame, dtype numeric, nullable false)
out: 97 bpm
